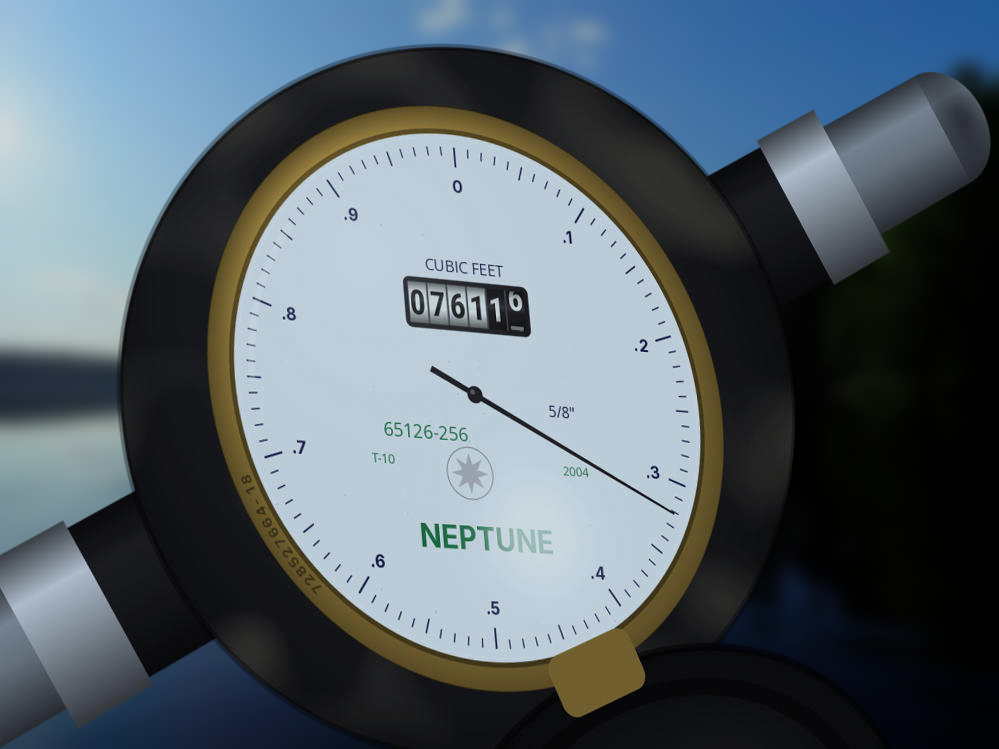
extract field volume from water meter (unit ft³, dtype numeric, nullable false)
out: 76116.32 ft³
